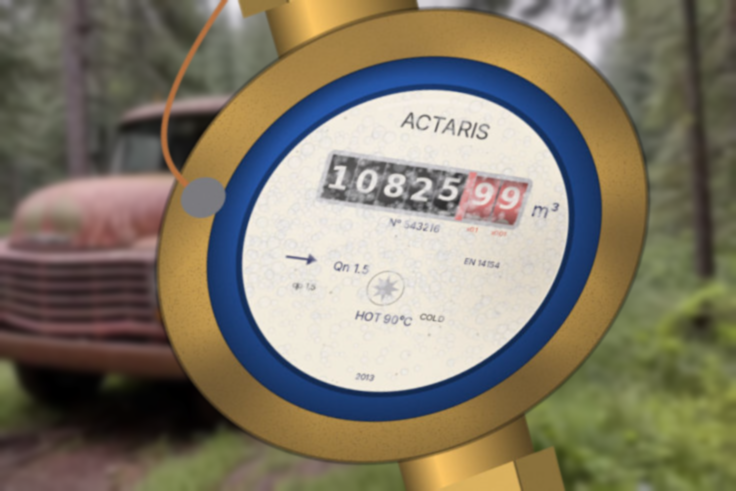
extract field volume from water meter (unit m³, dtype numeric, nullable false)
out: 10825.99 m³
